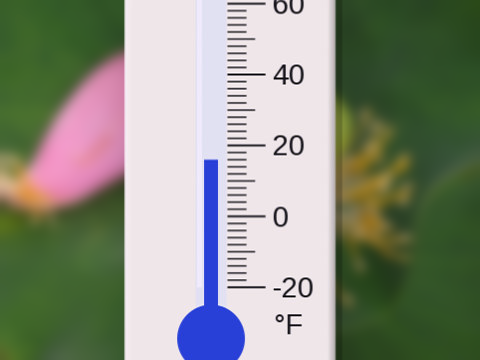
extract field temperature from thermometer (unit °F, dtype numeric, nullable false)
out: 16 °F
